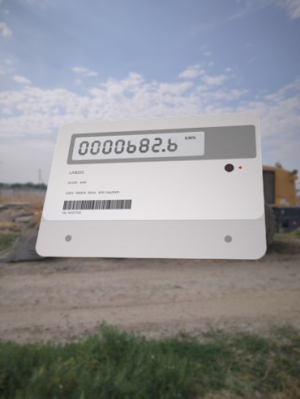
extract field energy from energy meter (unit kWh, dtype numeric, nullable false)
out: 682.6 kWh
